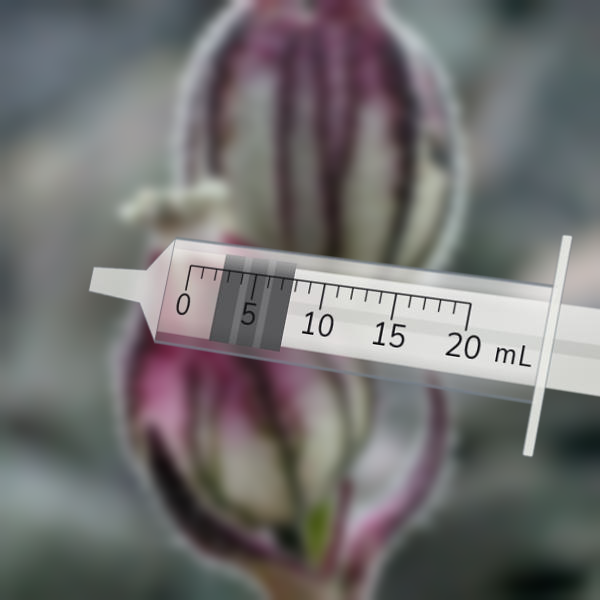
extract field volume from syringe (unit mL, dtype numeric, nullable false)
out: 2.5 mL
